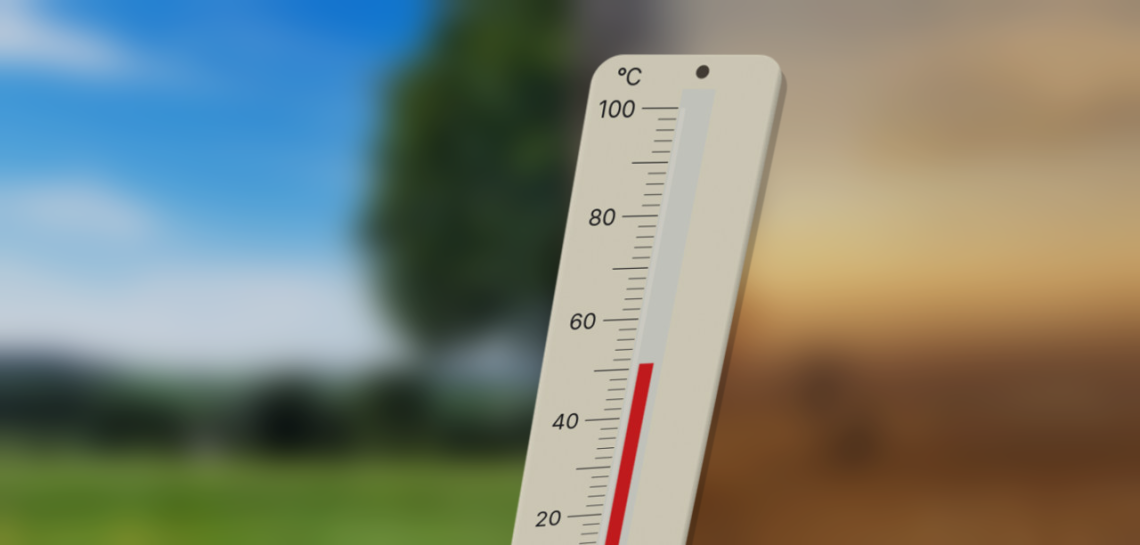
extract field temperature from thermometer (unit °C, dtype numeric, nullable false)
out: 51 °C
